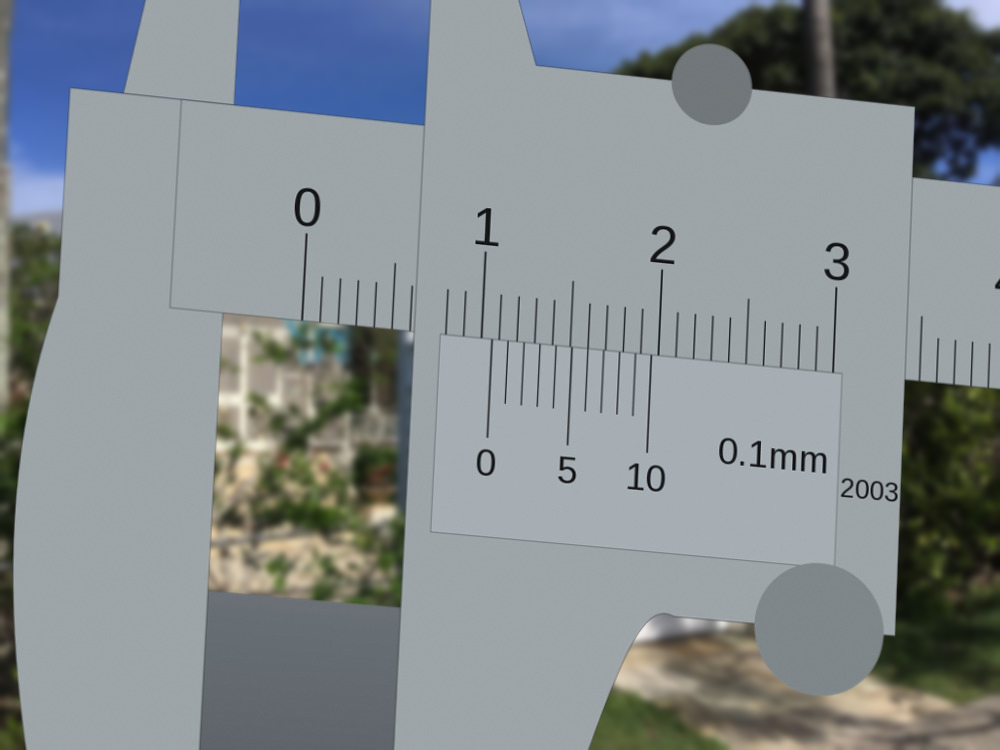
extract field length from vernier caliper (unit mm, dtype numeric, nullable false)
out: 10.6 mm
